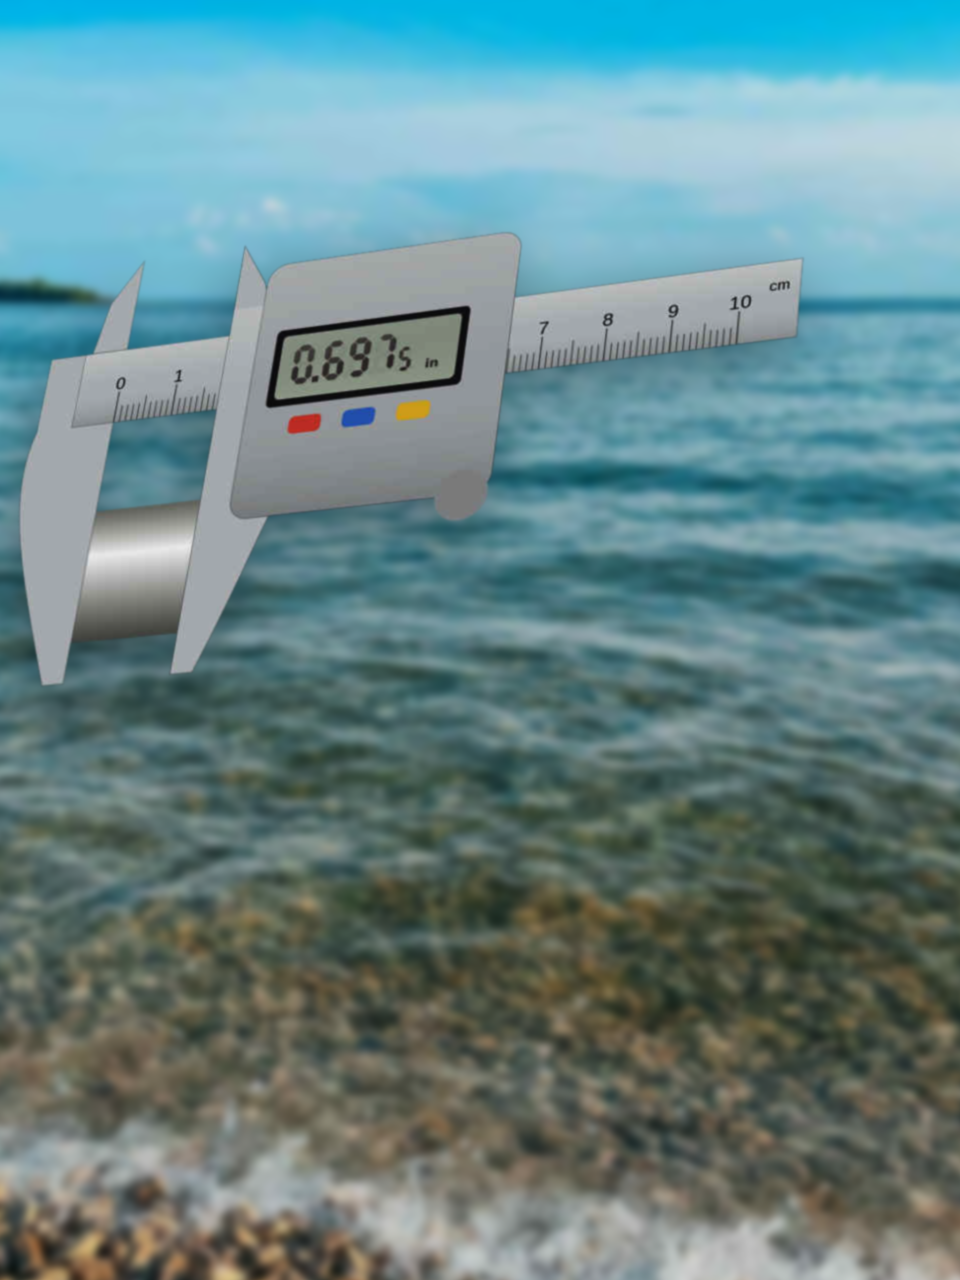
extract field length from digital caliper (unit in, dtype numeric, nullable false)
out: 0.6975 in
